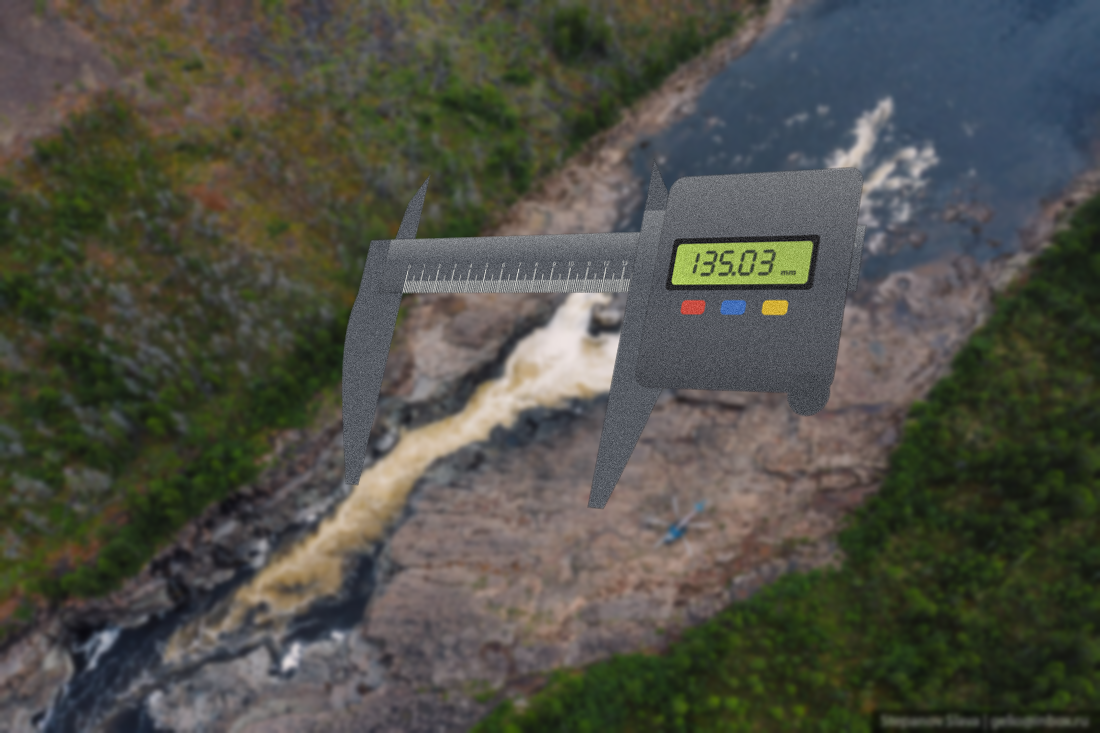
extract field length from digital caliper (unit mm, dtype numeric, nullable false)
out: 135.03 mm
